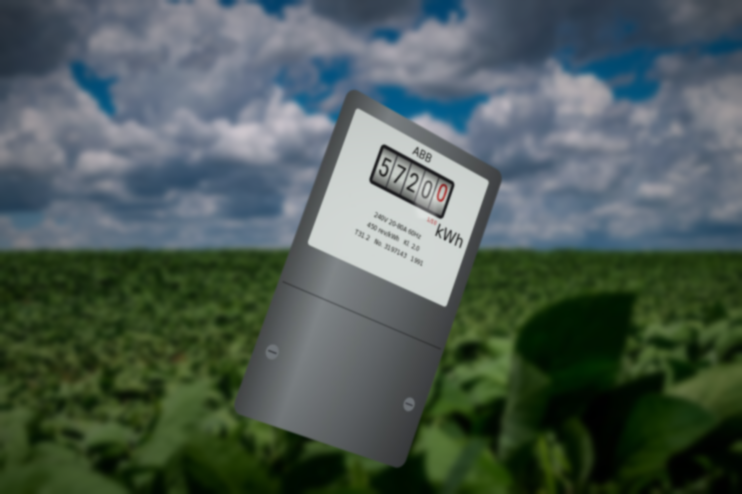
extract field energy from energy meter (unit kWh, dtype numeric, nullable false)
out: 5720.0 kWh
